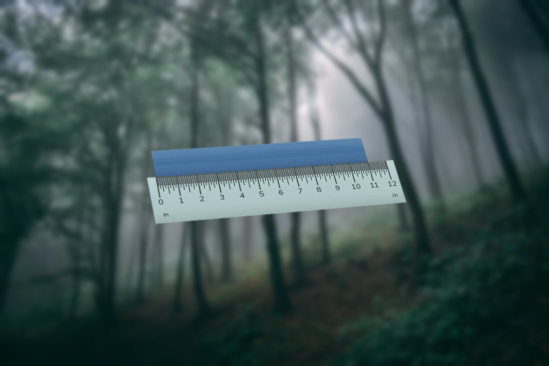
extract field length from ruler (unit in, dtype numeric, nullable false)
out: 11 in
